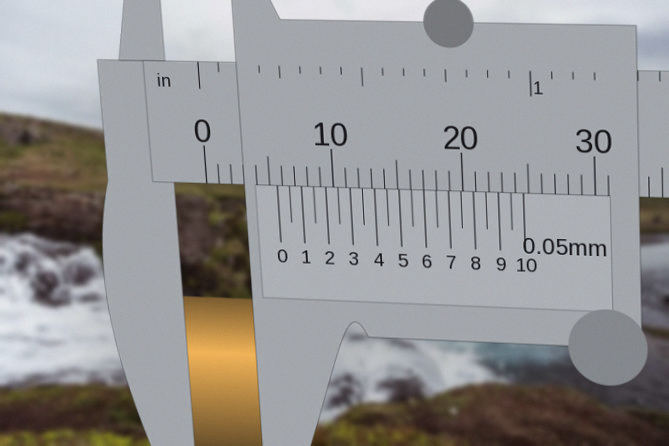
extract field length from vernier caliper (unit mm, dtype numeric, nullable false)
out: 5.6 mm
